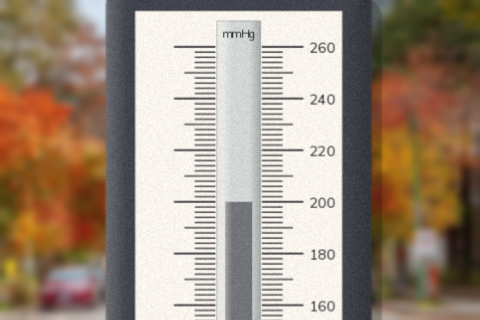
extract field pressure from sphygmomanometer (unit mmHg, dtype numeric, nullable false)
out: 200 mmHg
